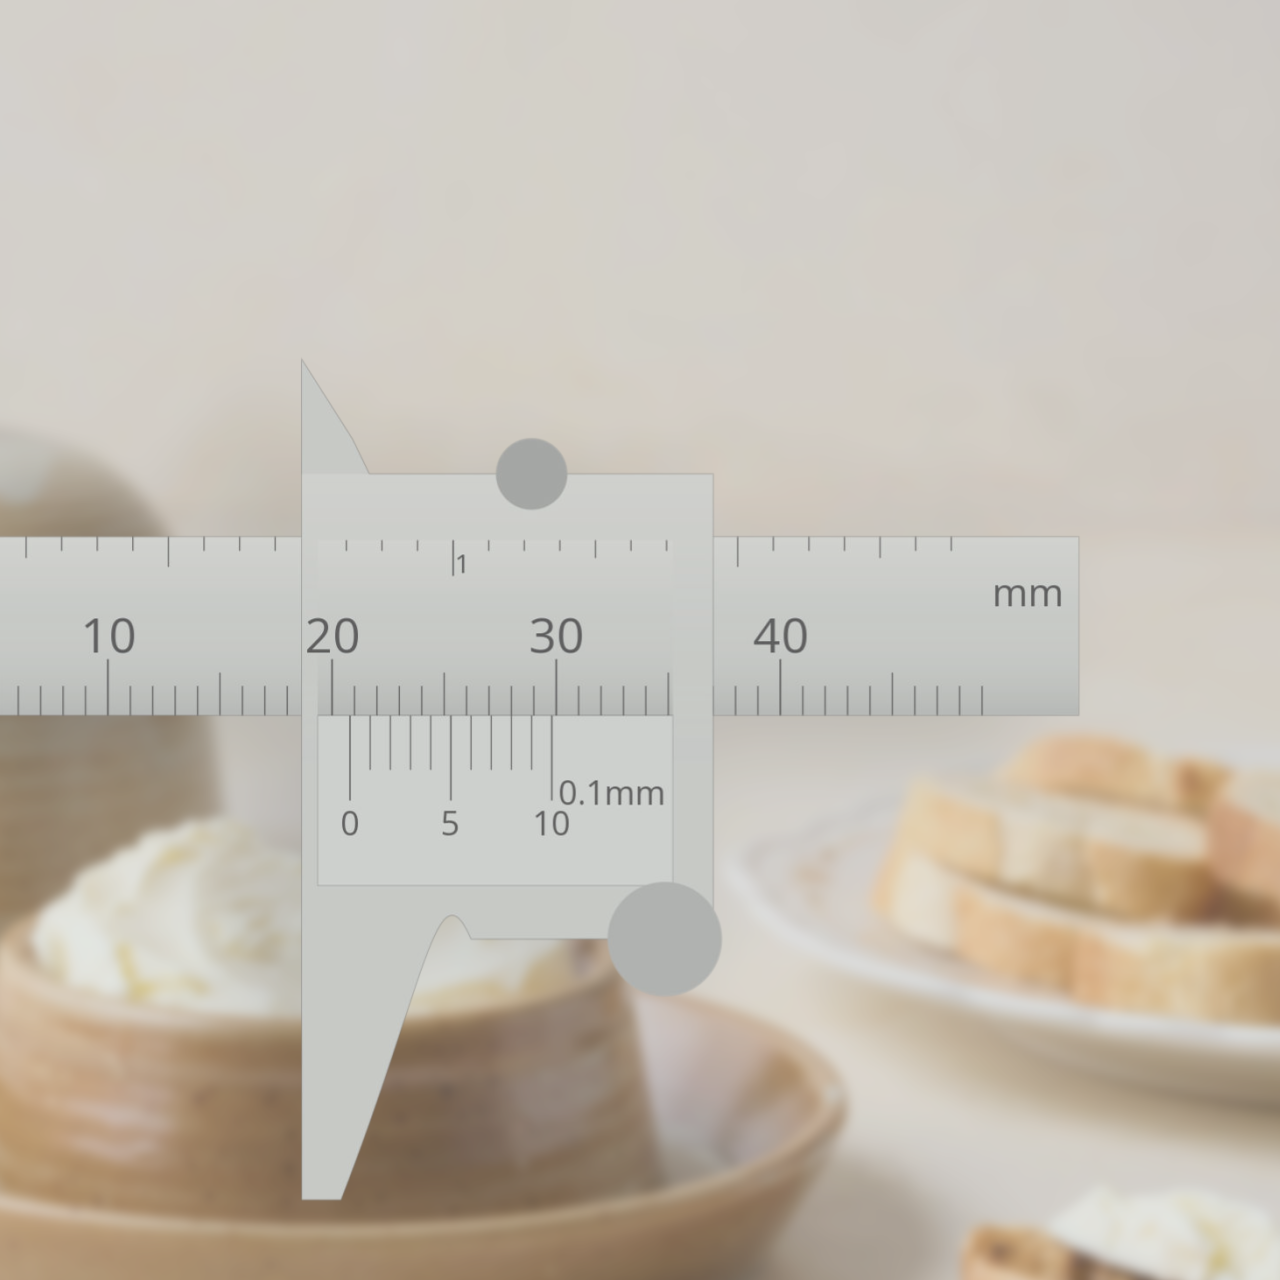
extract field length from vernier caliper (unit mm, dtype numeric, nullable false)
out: 20.8 mm
